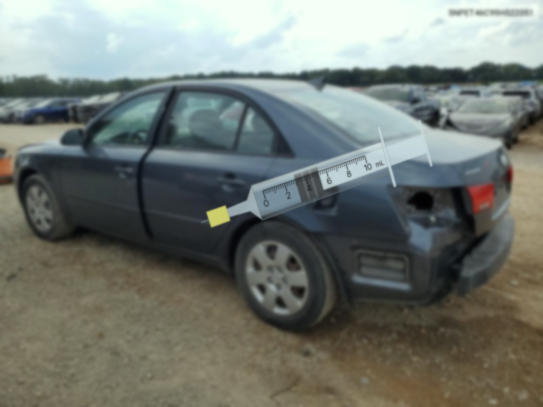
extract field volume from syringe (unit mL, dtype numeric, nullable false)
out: 3 mL
